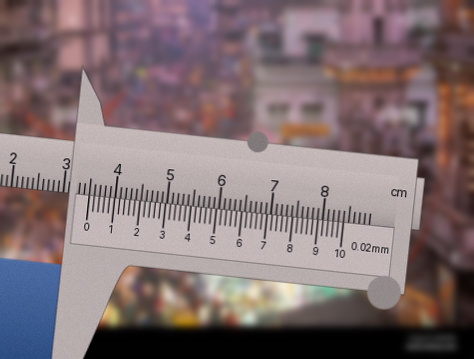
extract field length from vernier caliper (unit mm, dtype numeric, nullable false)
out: 35.0 mm
